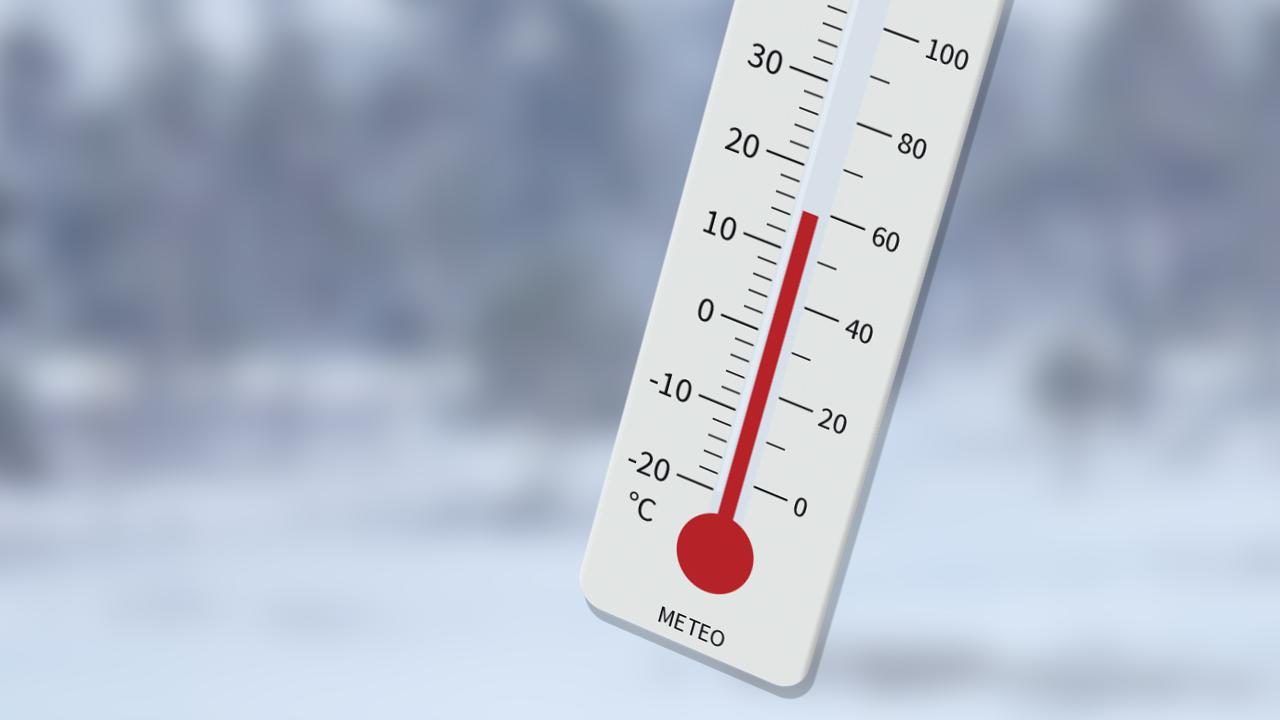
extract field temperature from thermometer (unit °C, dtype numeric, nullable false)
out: 15 °C
